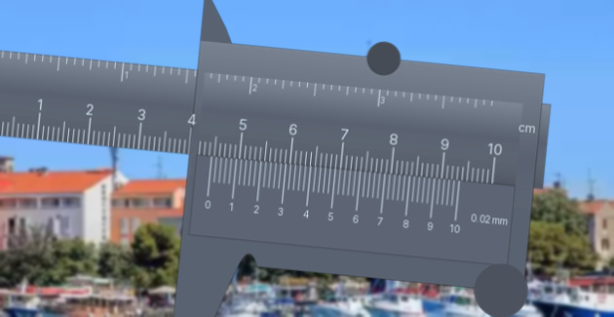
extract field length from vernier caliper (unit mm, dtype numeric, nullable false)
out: 44.5 mm
